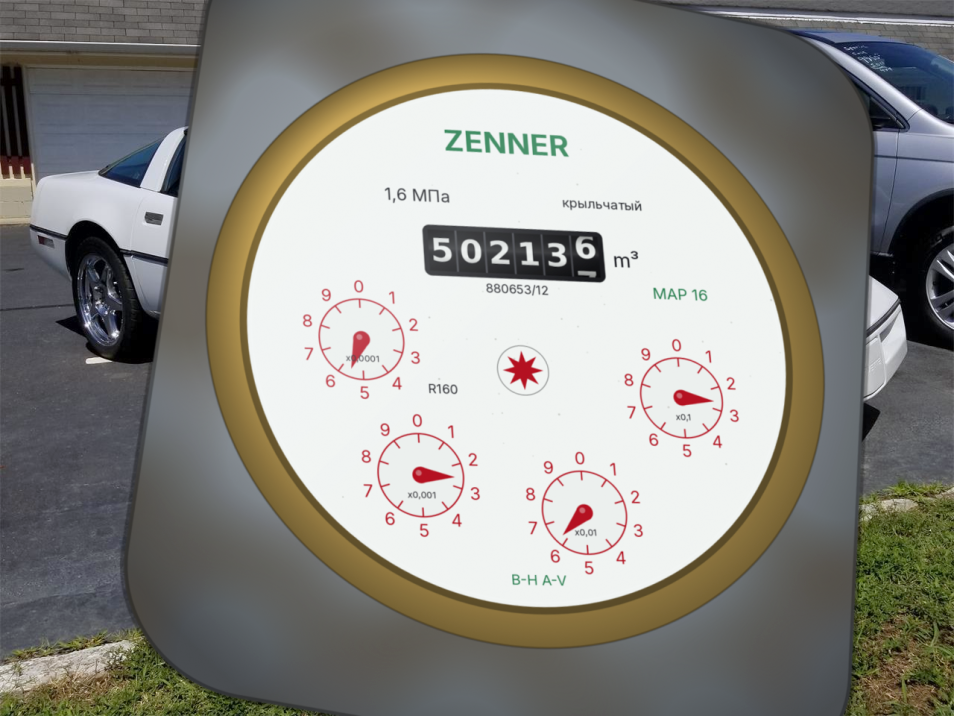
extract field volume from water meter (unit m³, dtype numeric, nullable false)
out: 502136.2625 m³
